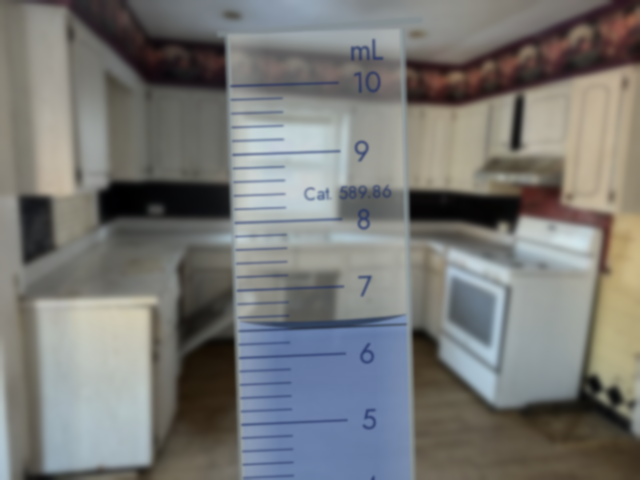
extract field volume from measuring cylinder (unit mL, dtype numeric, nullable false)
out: 6.4 mL
